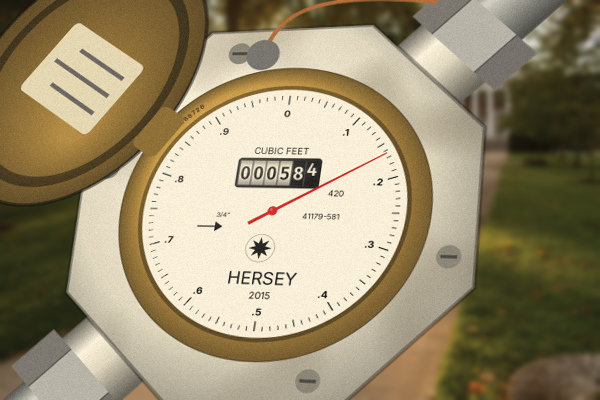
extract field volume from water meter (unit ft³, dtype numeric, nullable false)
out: 584.16 ft³
